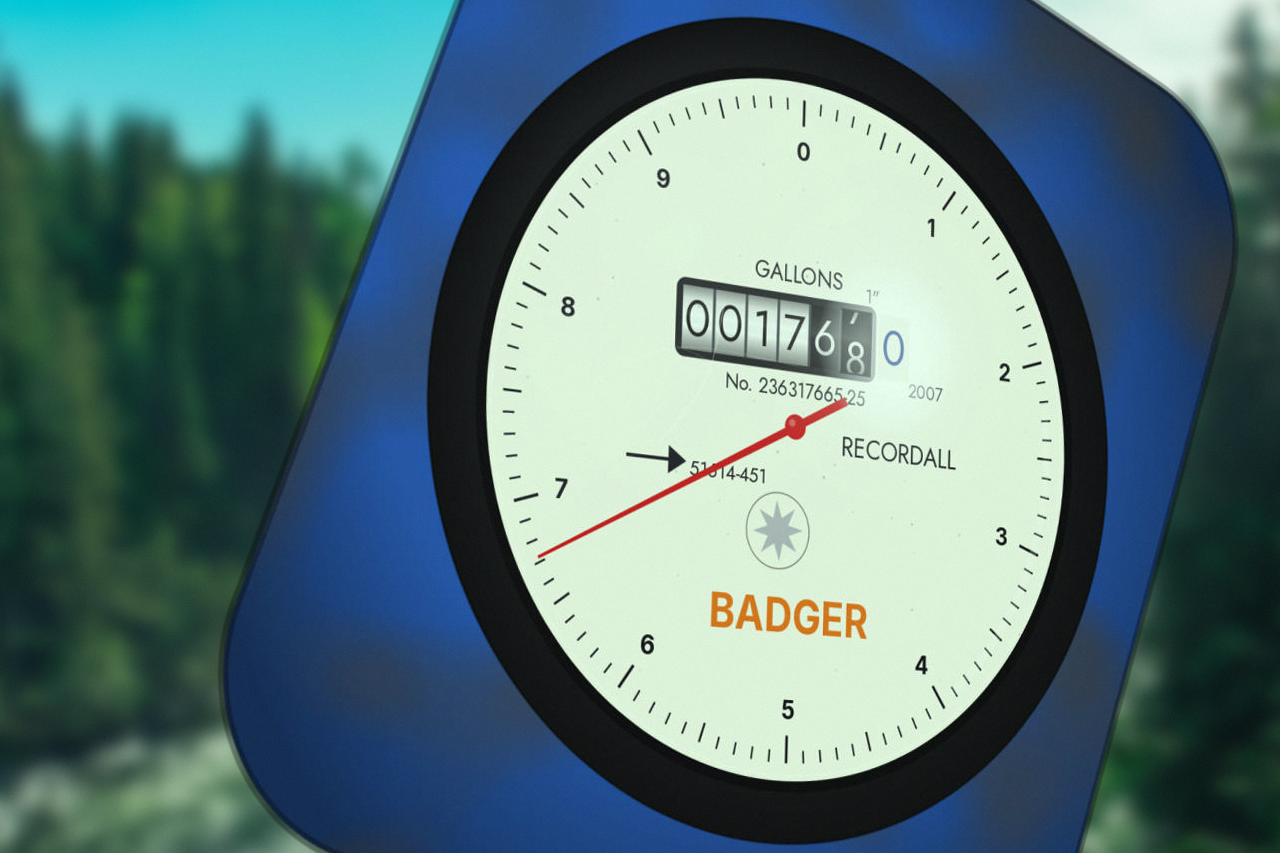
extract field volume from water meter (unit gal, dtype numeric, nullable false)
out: 17676.7 gal
